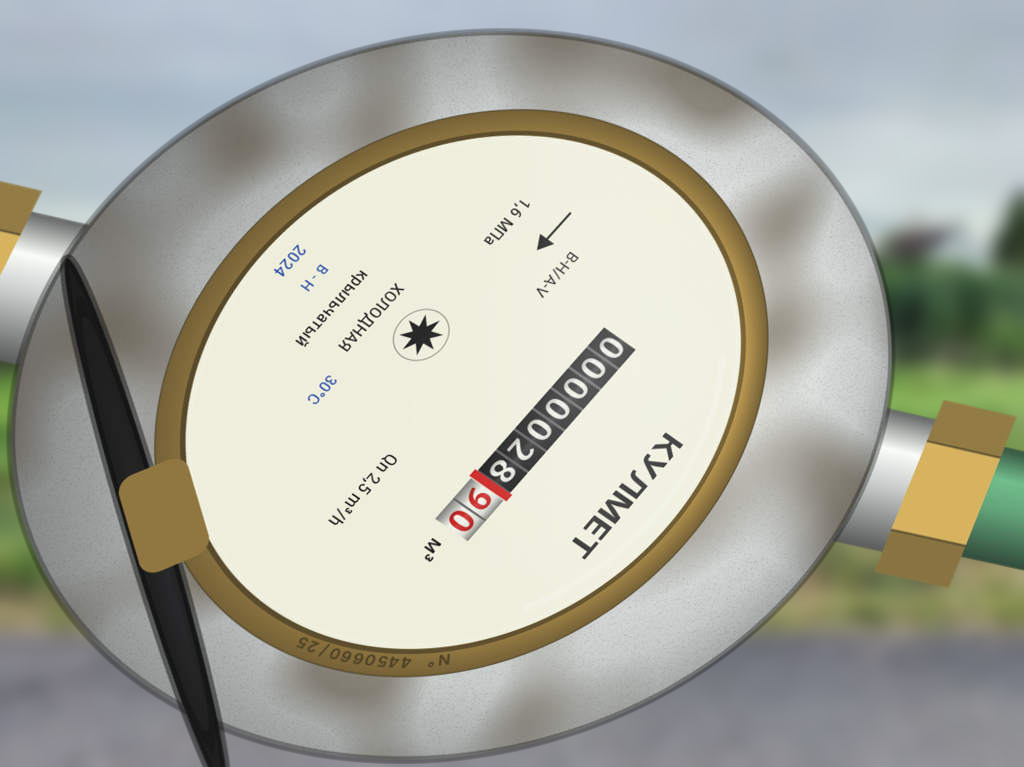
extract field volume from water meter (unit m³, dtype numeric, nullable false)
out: 28.90 m³
